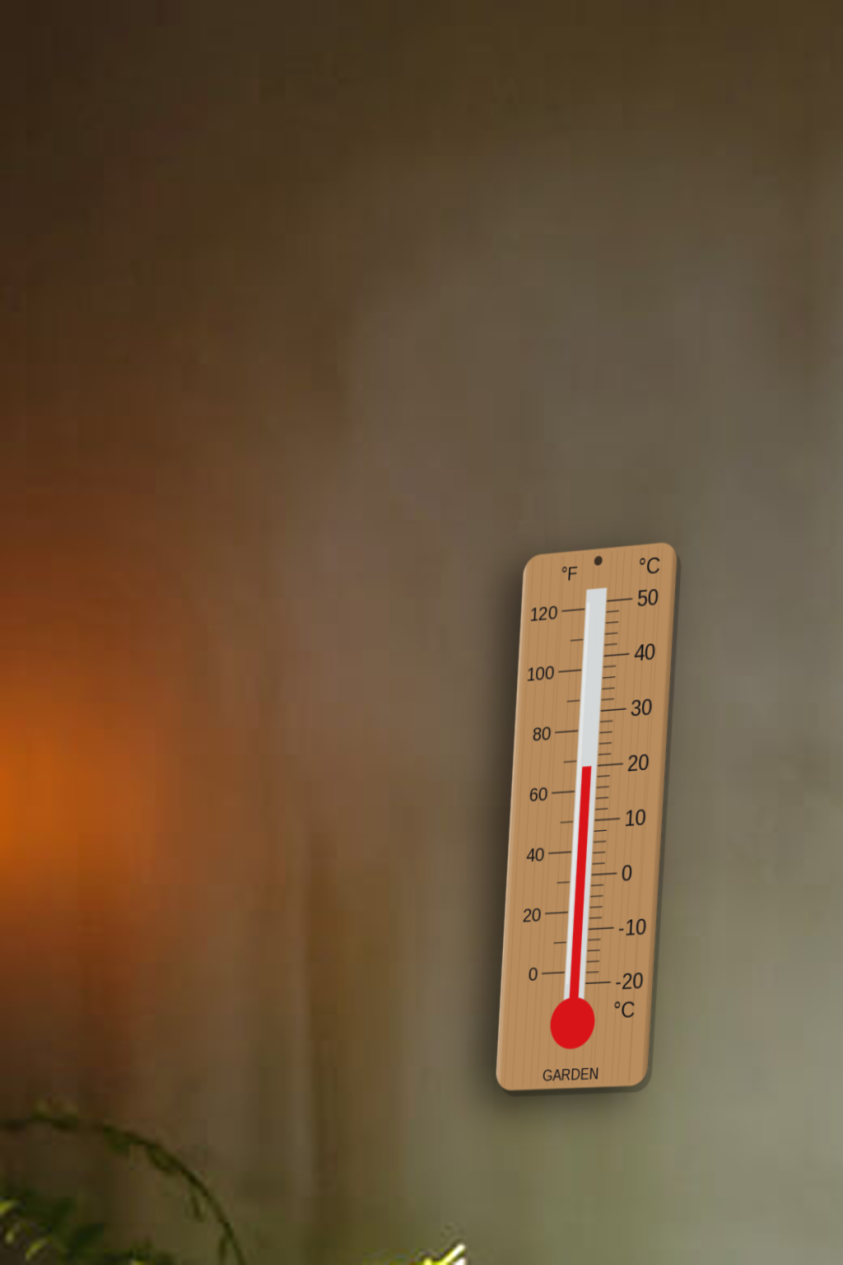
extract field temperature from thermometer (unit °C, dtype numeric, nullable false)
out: 20 °C
